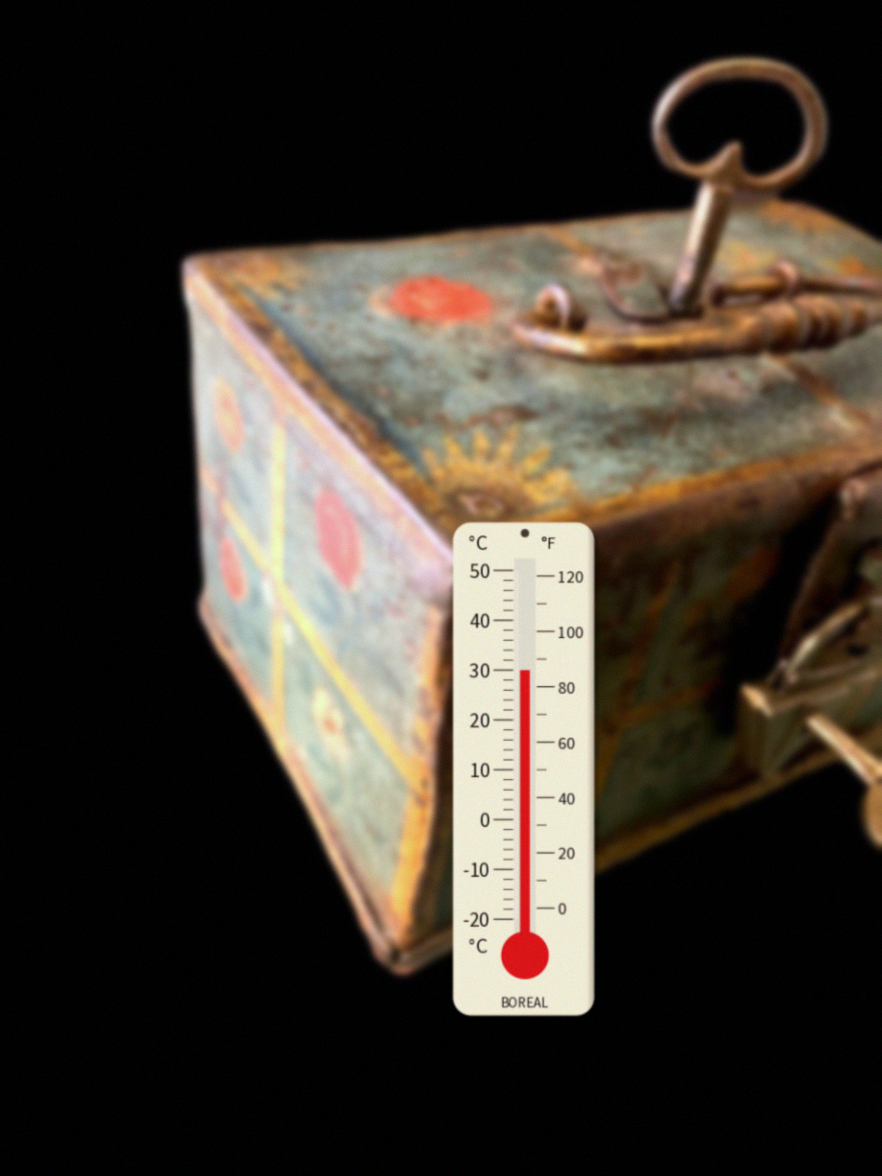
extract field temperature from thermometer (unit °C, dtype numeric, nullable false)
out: 30 °C
